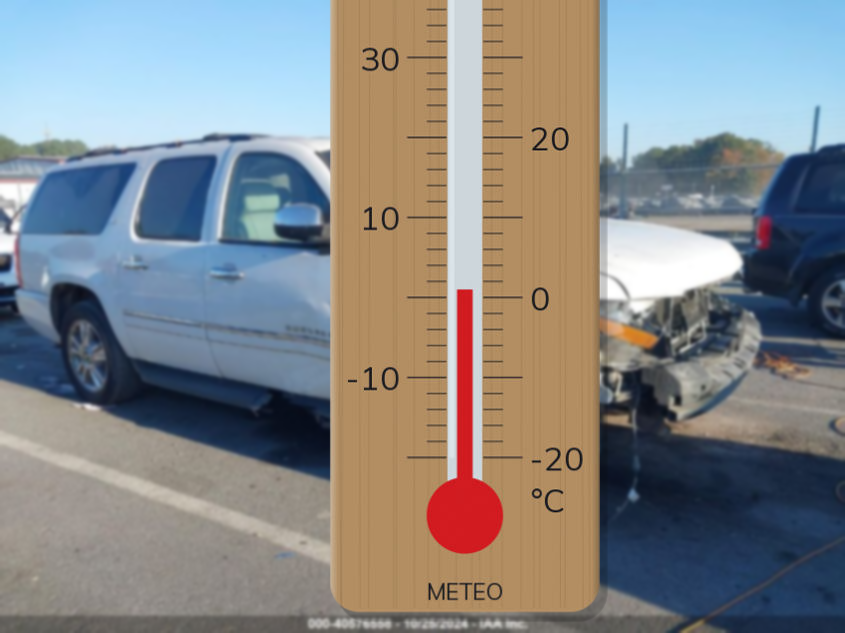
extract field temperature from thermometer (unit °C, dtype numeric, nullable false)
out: 1 °C
